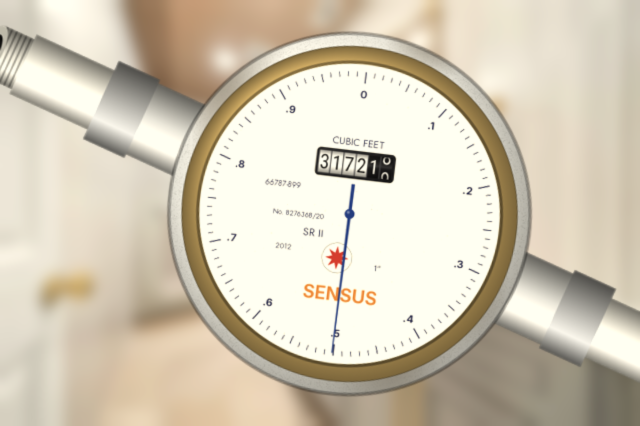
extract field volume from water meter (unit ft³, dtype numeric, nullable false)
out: 317218.50 ft³
